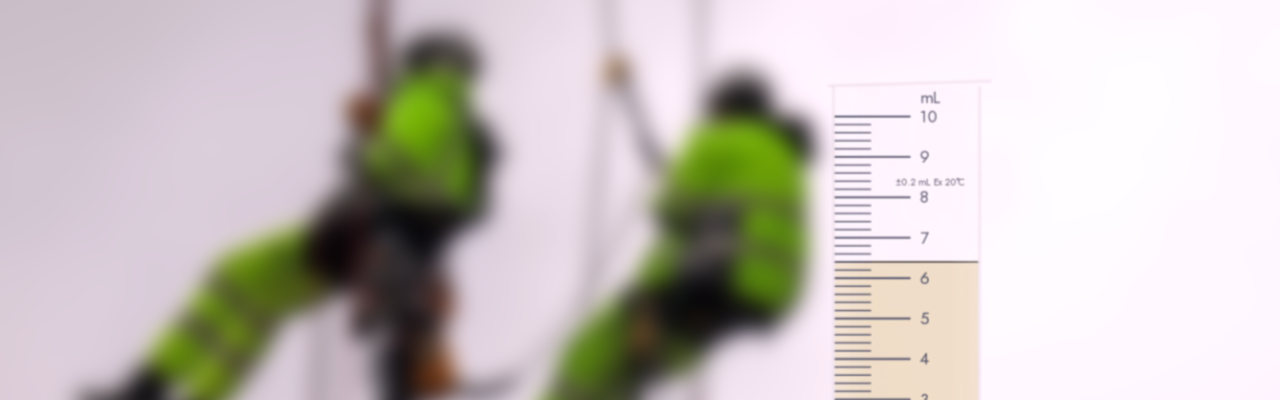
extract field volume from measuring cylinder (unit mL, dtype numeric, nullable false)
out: 6.4 mL
